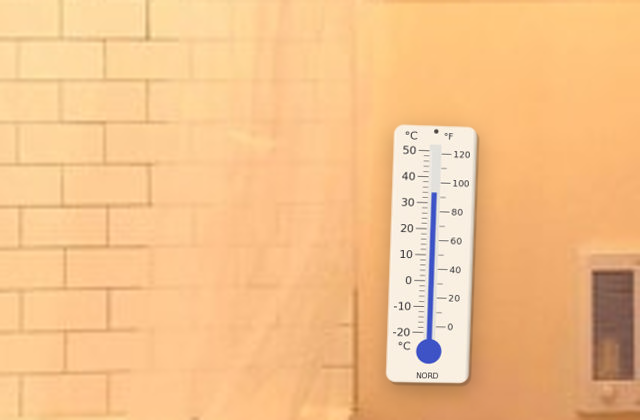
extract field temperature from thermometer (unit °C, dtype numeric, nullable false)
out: 34 °C
